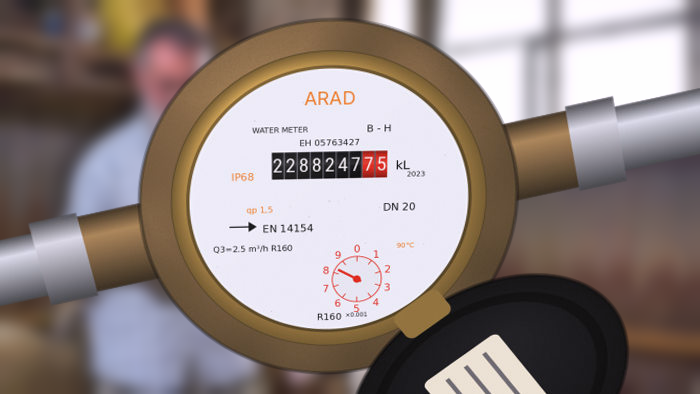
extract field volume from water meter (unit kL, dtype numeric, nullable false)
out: 2288247.758 kL
